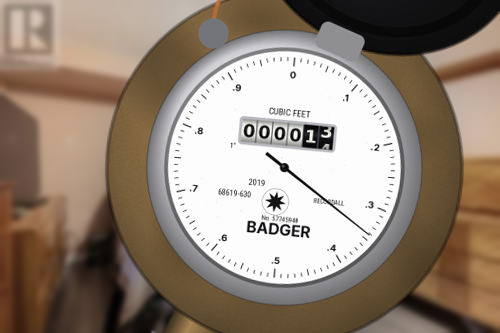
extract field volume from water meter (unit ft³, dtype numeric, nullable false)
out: 13.34 ft³
